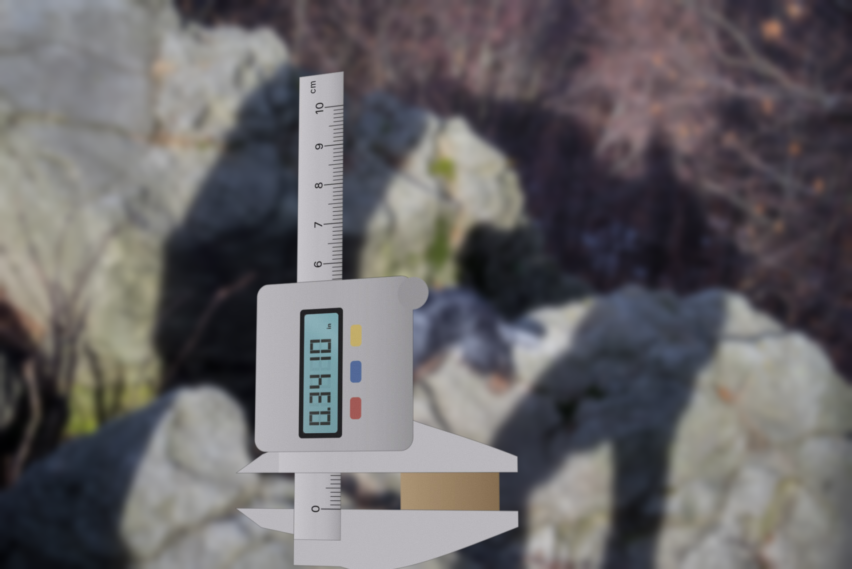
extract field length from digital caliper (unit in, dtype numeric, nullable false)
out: 0.3410 in
